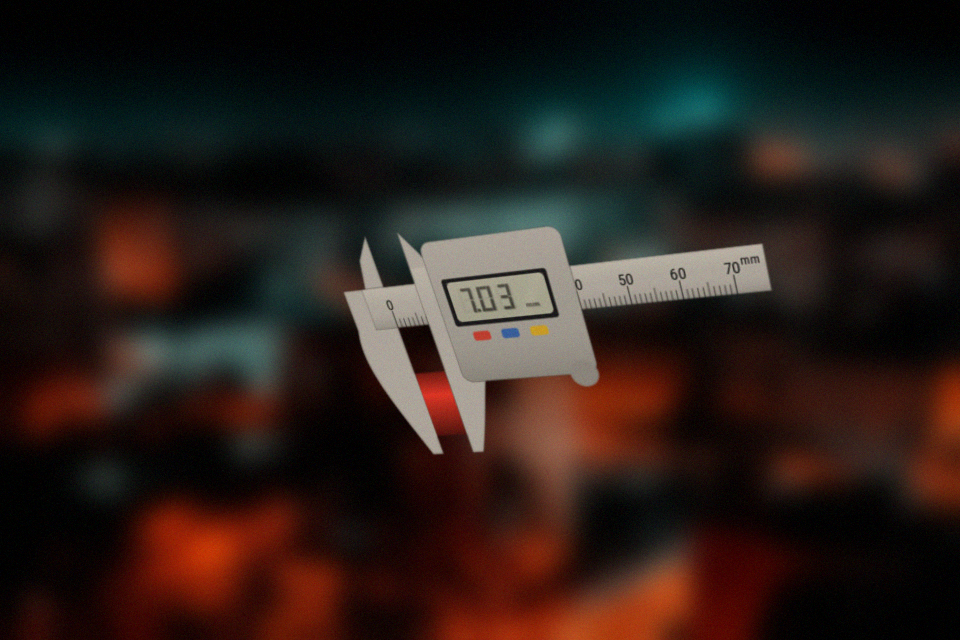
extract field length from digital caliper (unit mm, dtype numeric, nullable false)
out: 7.03 mm
